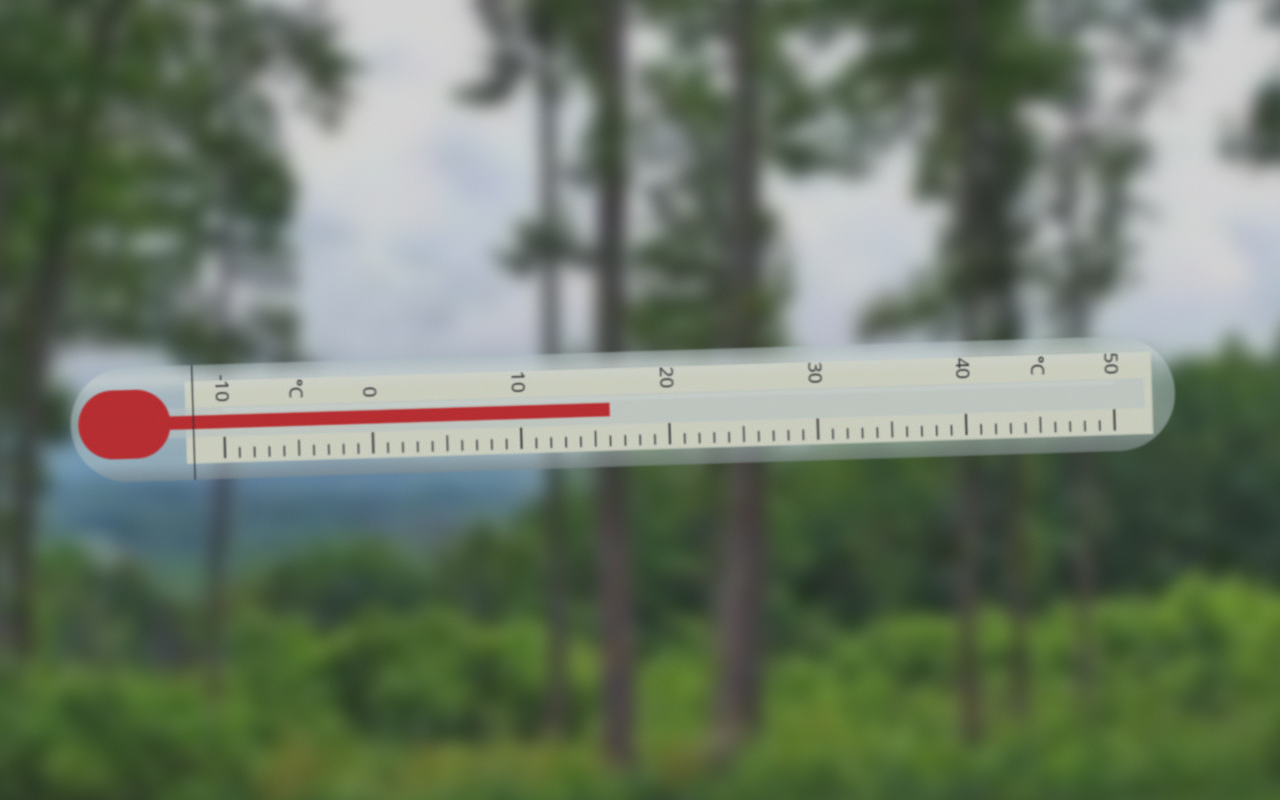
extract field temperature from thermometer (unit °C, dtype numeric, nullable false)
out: 16 °C
